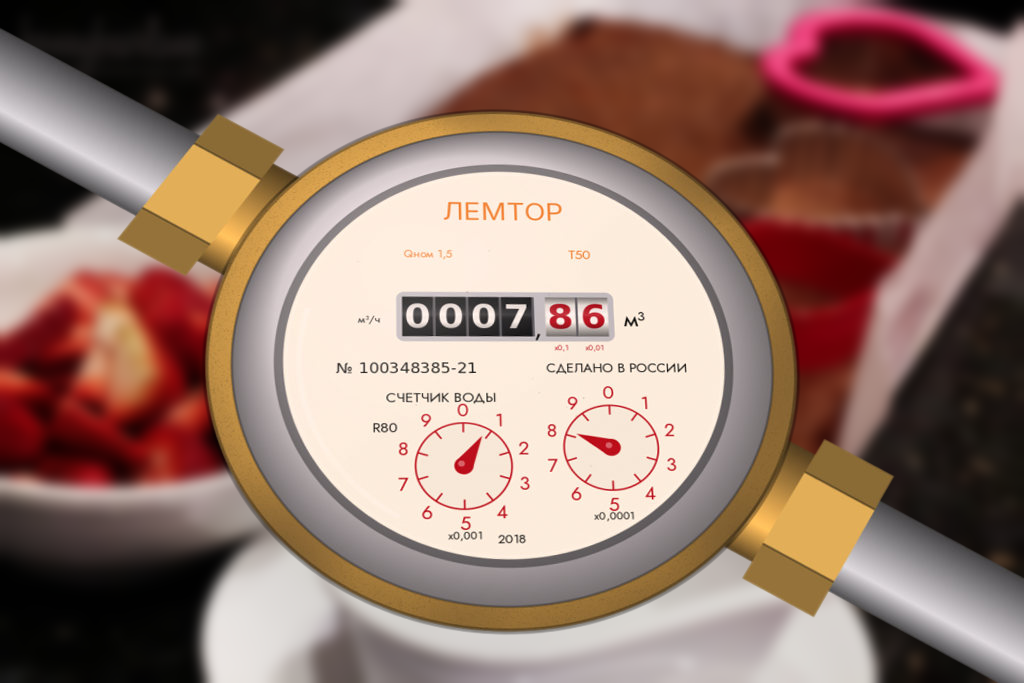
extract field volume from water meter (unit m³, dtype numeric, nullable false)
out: 7.8608 m³
